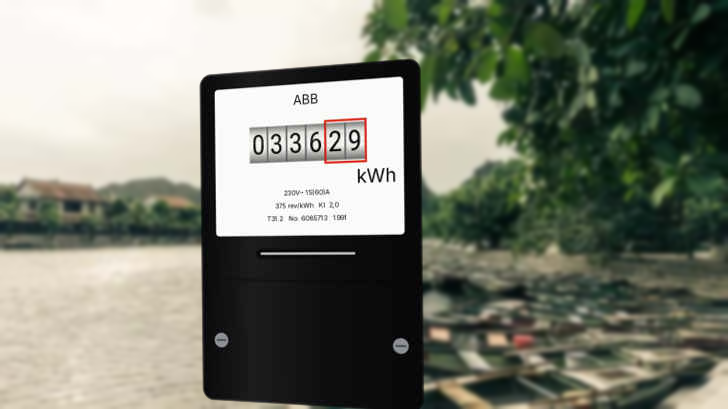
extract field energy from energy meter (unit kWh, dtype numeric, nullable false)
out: 336.29 kWh
